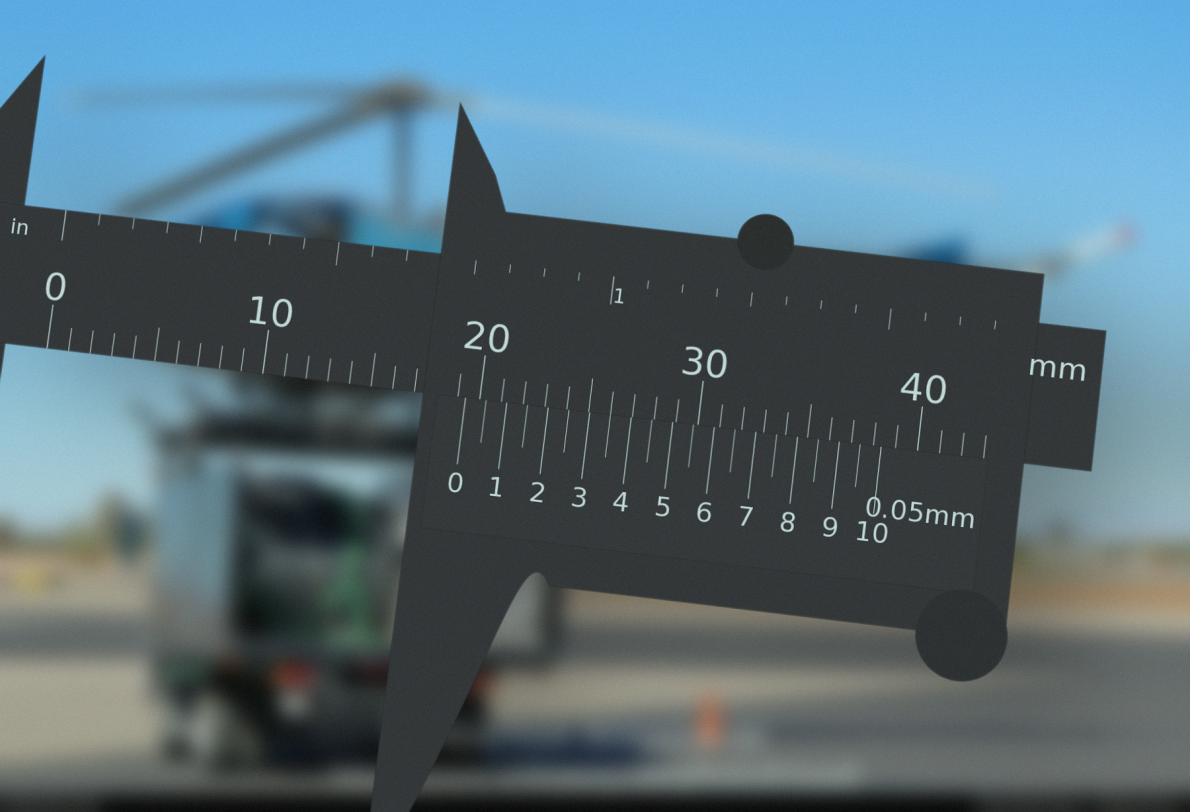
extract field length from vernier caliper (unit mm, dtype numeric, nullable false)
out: 19.35 mm
